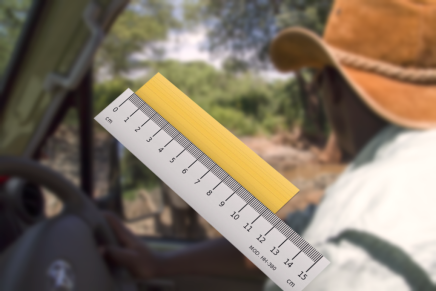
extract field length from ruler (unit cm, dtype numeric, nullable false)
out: 11.5 cm
